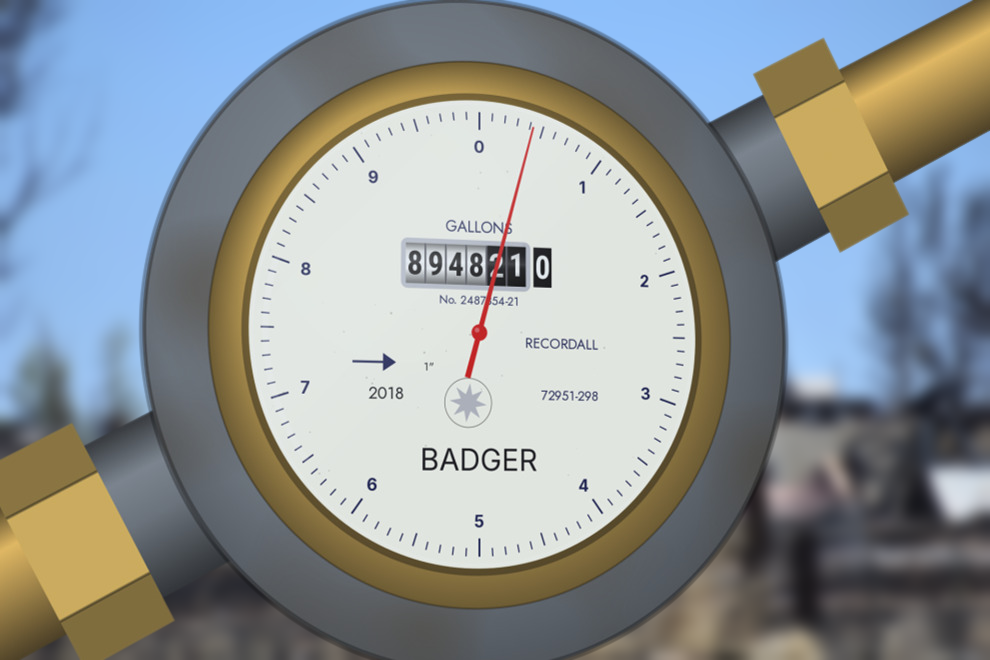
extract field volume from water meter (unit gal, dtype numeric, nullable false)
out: 8948210.4 gal
